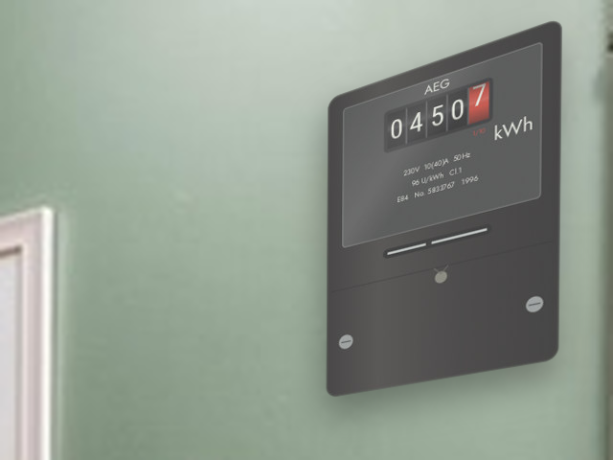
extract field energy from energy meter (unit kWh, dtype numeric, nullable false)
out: 450.7 kWh
